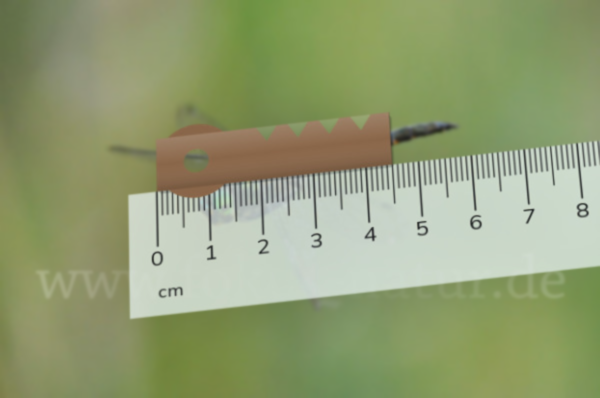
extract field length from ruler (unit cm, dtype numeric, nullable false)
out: 4.5 cm
